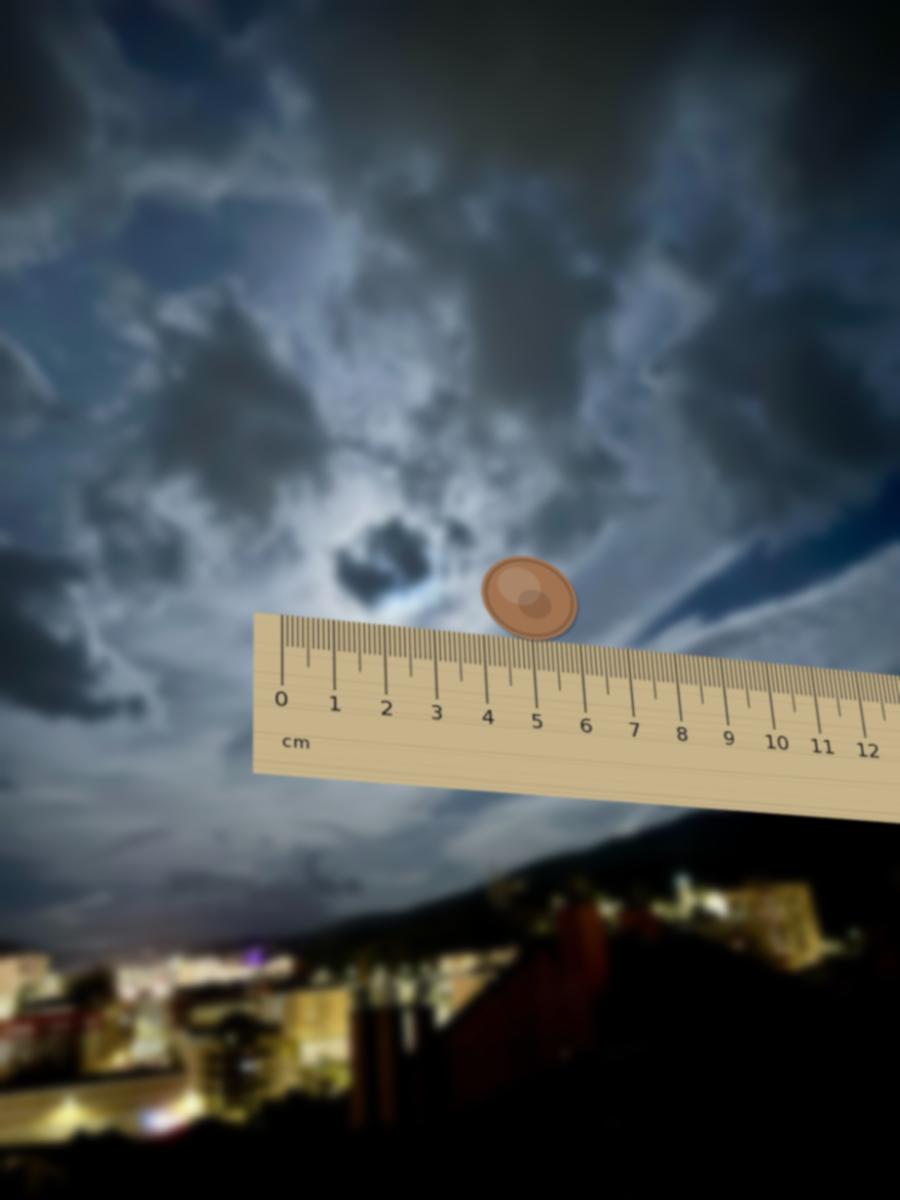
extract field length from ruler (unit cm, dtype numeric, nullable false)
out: 2 cm
